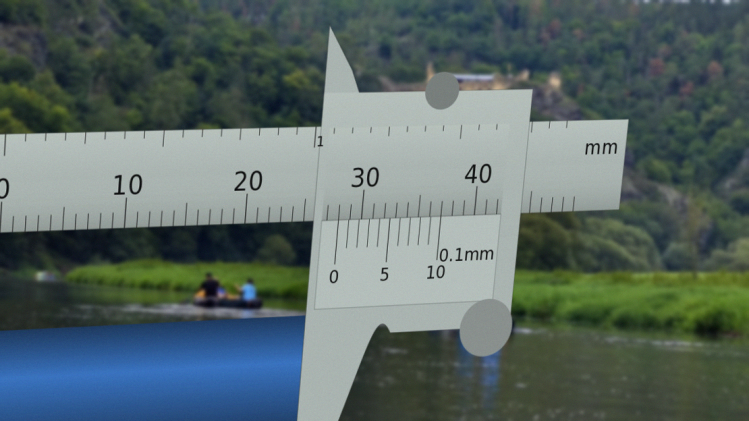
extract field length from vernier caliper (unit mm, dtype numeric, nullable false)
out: 28.0 mm
